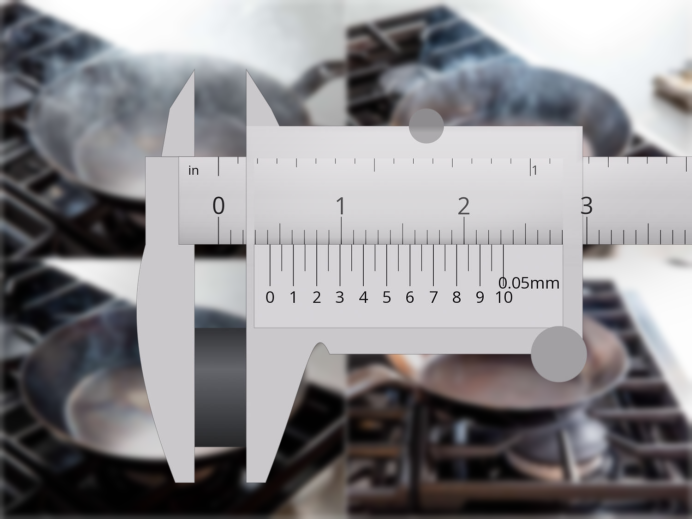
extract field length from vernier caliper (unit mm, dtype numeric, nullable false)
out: 4.2 mm
